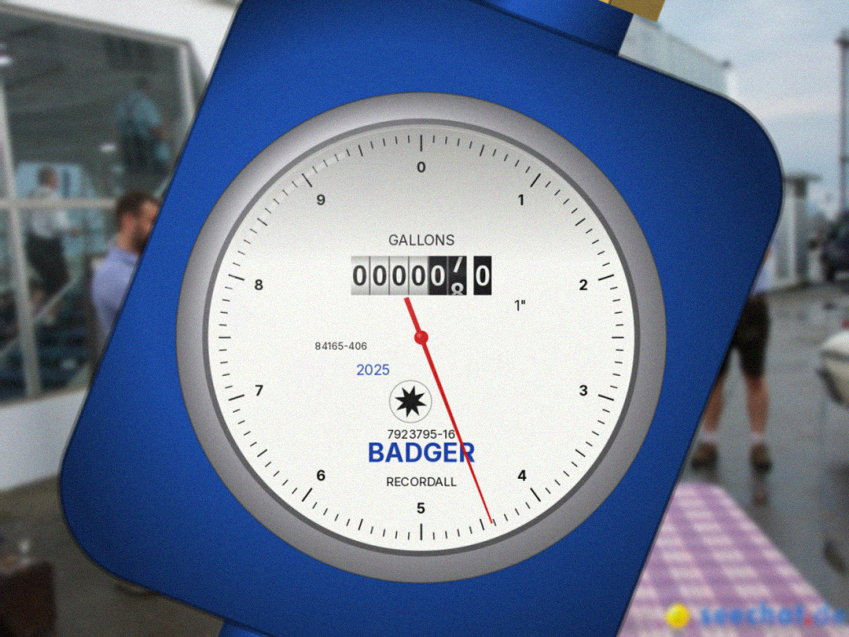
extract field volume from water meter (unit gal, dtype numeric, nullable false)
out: 74.4 gal
